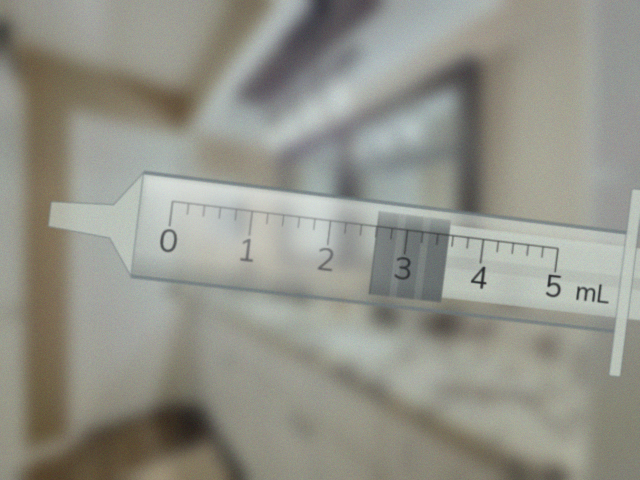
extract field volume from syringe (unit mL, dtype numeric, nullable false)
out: 2.6 mL
